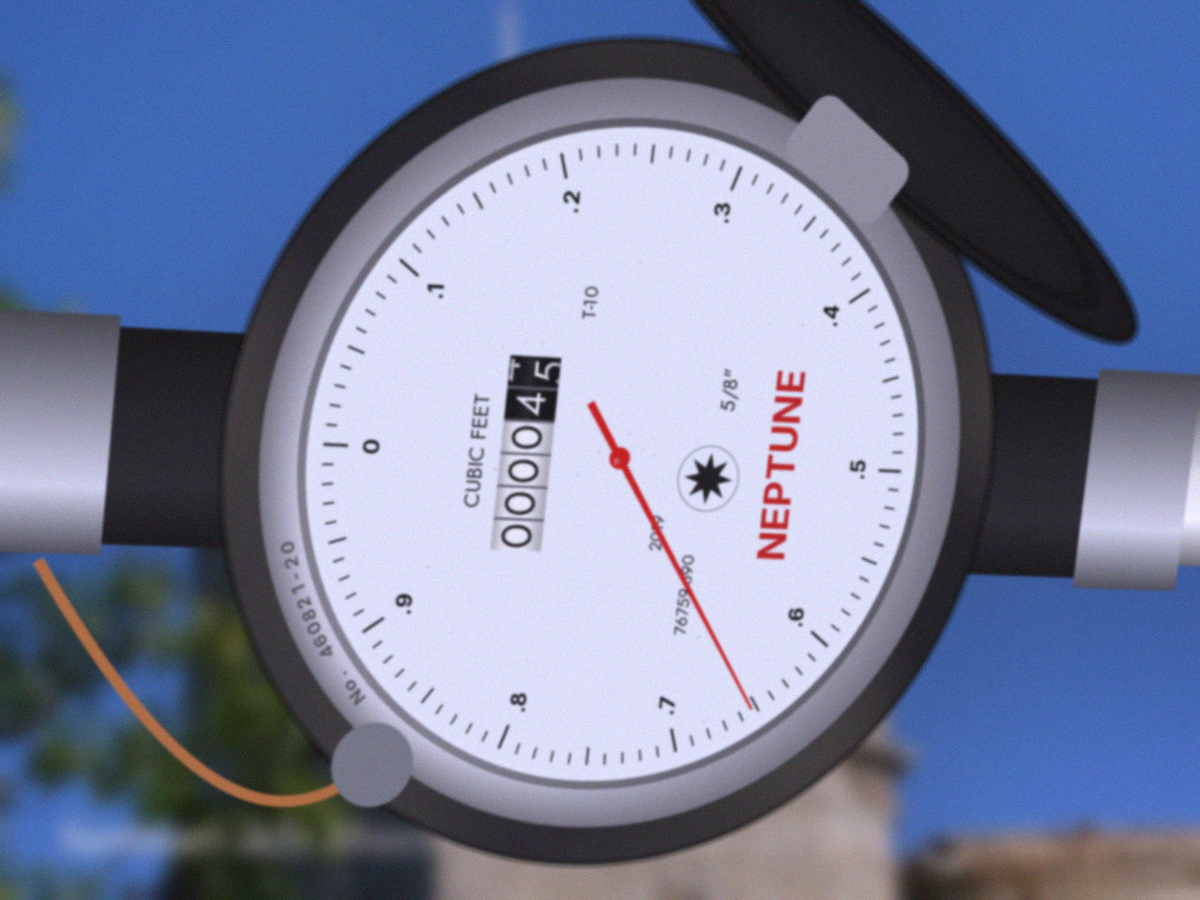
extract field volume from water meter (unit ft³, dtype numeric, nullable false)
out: 44.65 ft³
